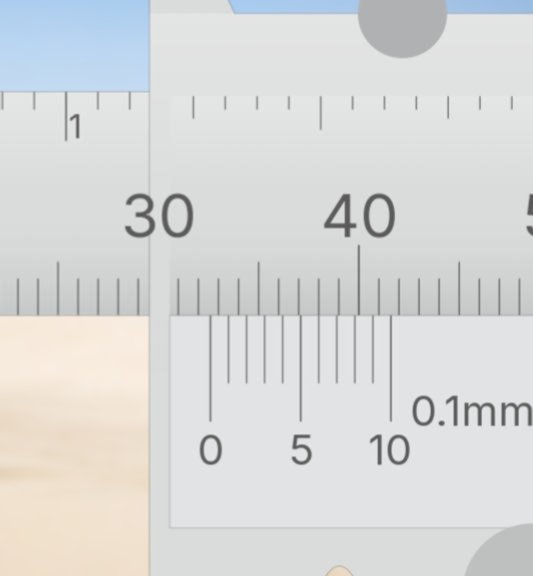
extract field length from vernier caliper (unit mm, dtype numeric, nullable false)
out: 32.6 mm
